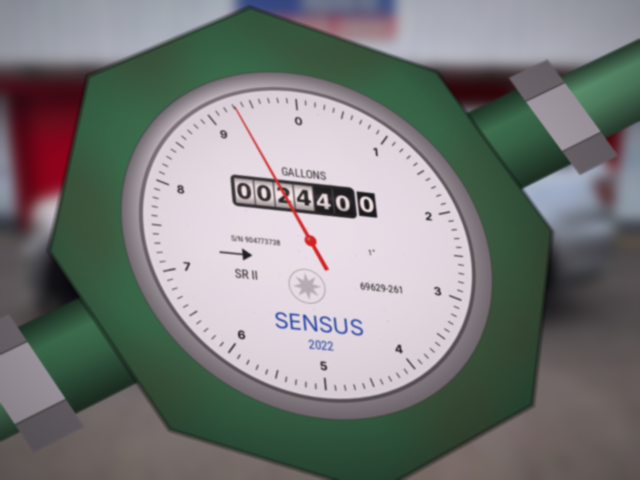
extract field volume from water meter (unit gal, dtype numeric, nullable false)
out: 24399.3 gal
